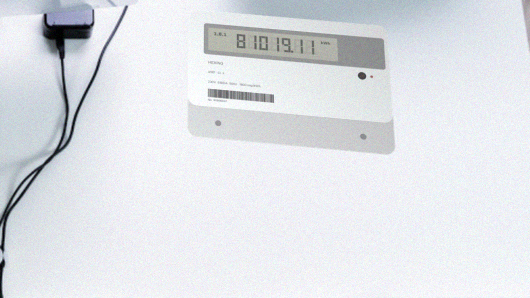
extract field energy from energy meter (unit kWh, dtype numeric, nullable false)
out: 81019.11 kWh
